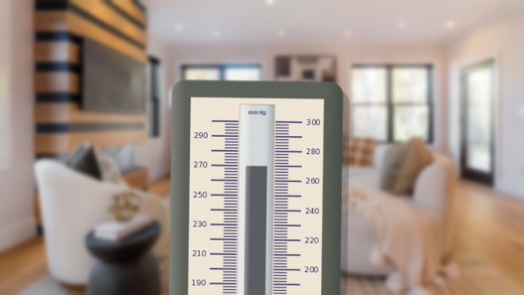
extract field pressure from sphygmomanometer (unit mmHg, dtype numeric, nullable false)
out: 270 mmHg
